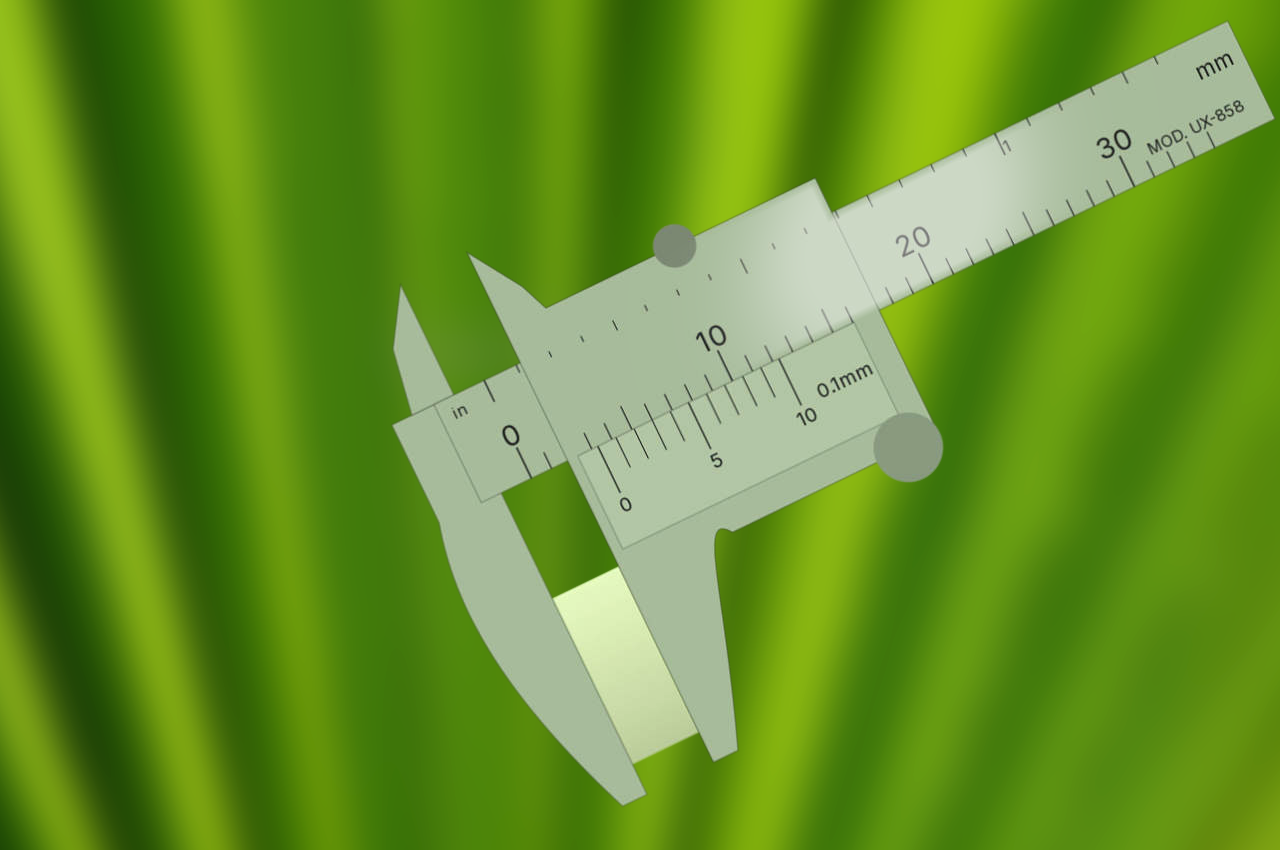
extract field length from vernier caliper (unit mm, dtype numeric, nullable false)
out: 3.3 mm
